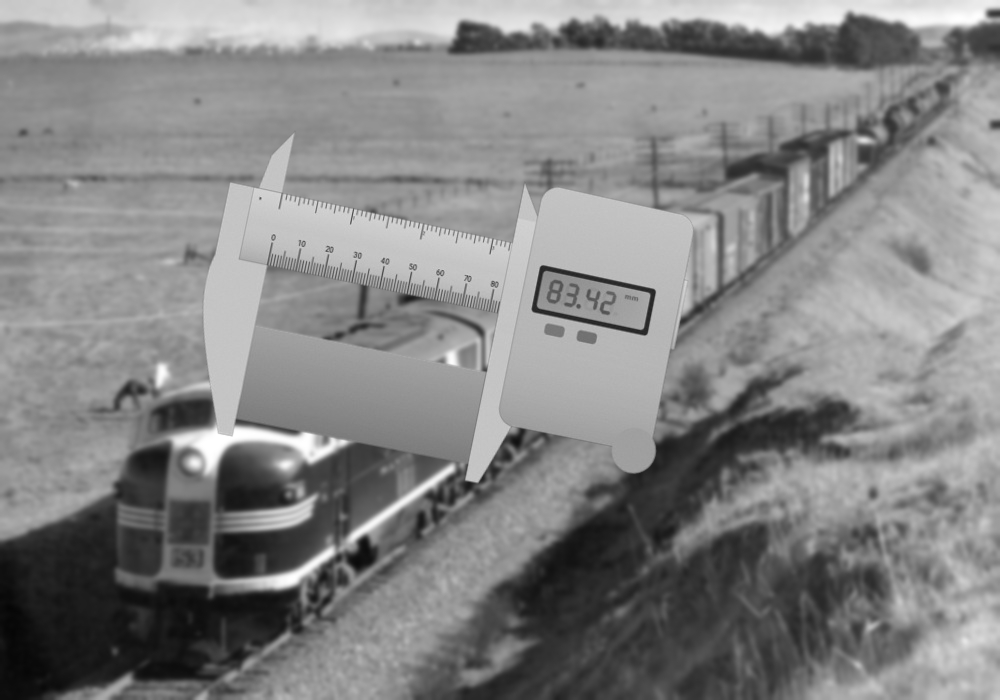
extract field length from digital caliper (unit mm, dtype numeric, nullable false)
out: 83.42 mm
